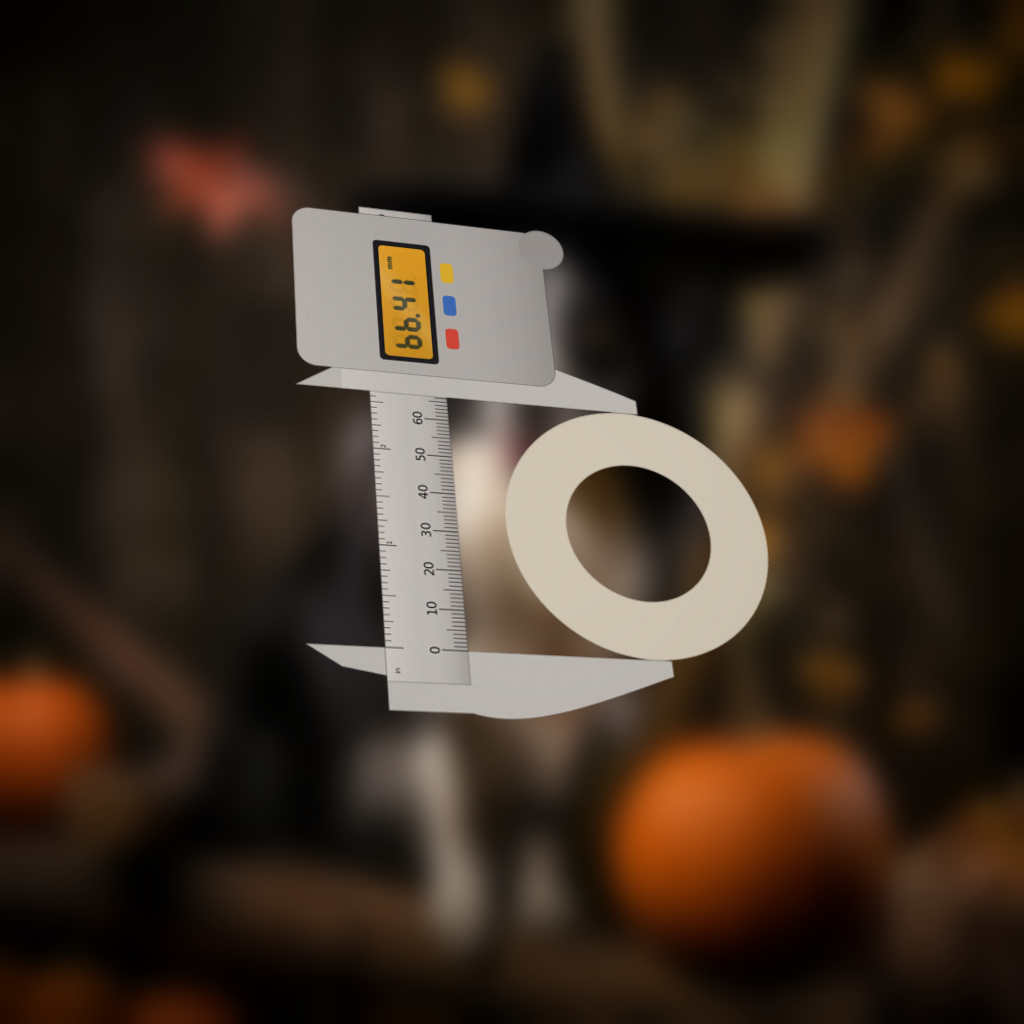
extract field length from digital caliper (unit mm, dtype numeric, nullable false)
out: 66.41 mm
